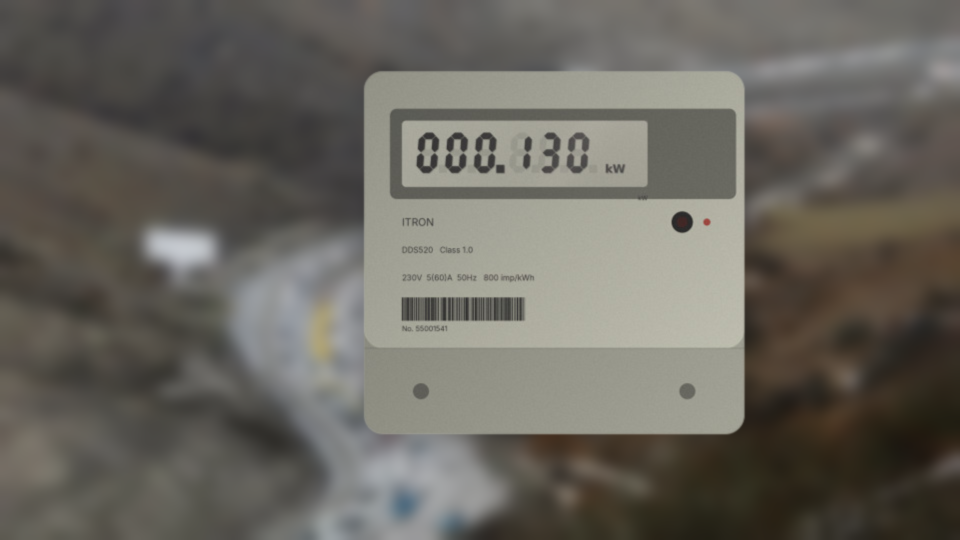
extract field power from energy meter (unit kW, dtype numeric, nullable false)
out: 0.130 kW
